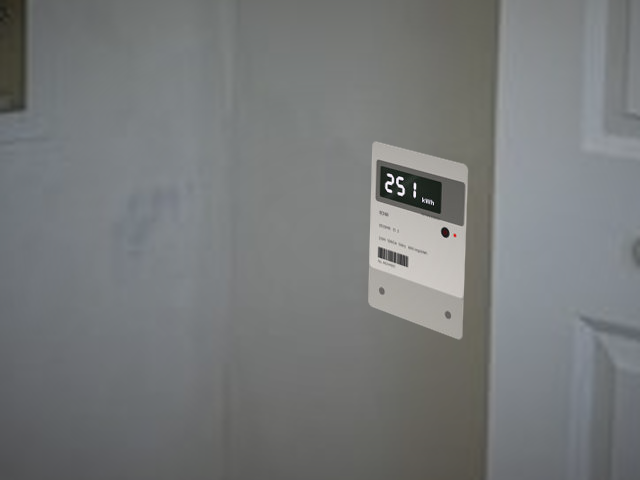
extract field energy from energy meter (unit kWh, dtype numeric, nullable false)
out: 251 kWh
